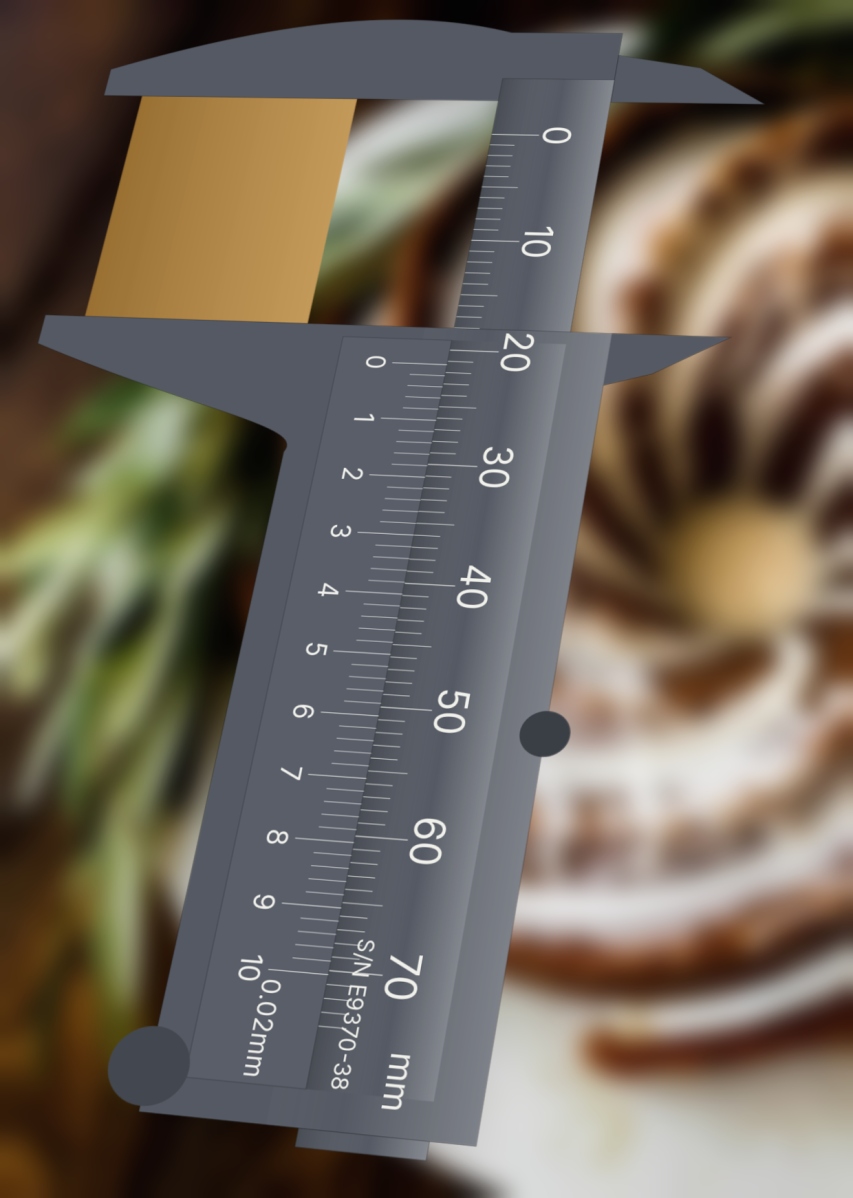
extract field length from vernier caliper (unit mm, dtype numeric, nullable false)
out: 21.3 mm
